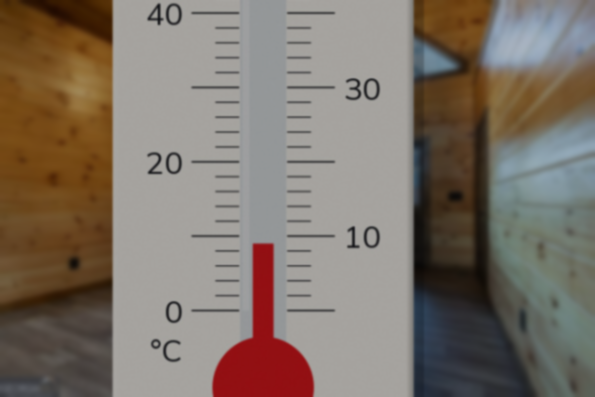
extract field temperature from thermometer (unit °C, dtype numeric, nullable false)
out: 9 °C
